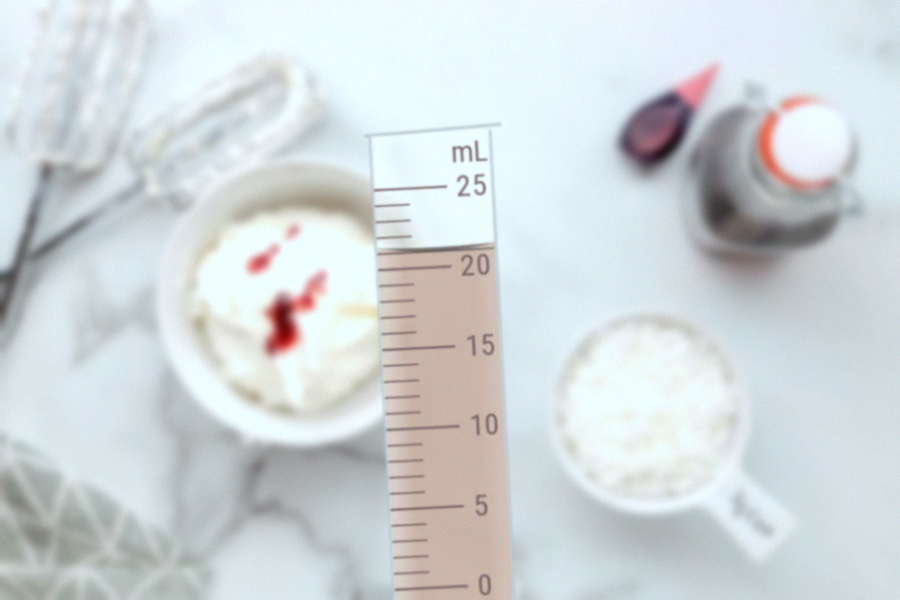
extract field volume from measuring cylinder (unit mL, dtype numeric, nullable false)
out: 21 mL
